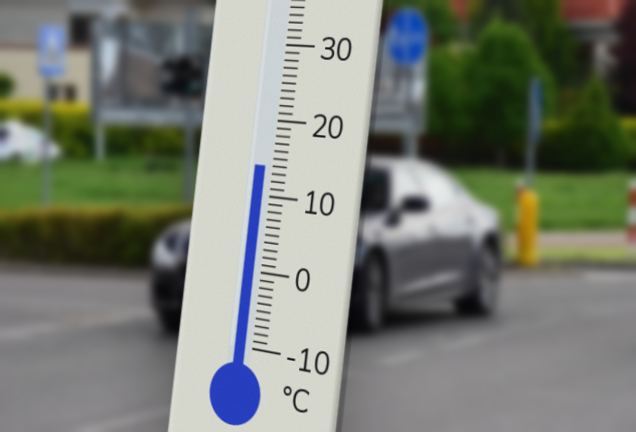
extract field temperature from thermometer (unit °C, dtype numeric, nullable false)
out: 14 °C
